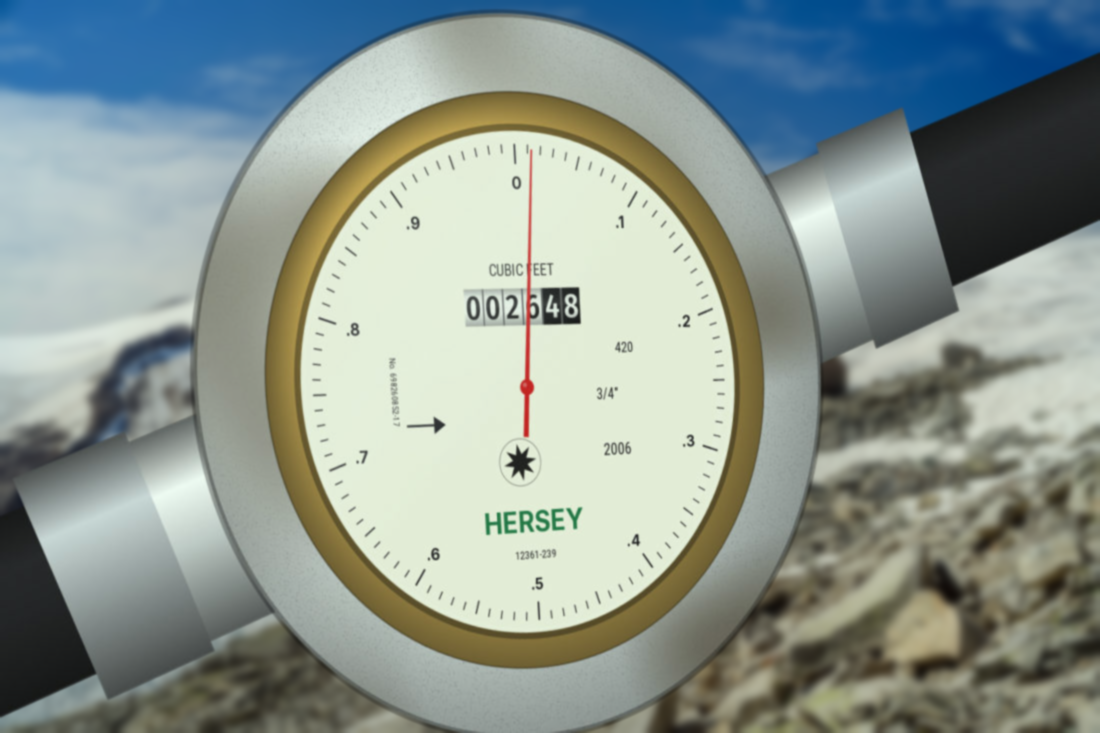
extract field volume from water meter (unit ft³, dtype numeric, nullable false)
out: 2648.01 ft³
